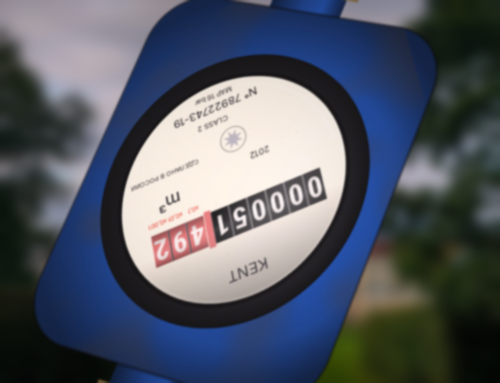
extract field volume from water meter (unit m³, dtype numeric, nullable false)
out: 51.492 m³
